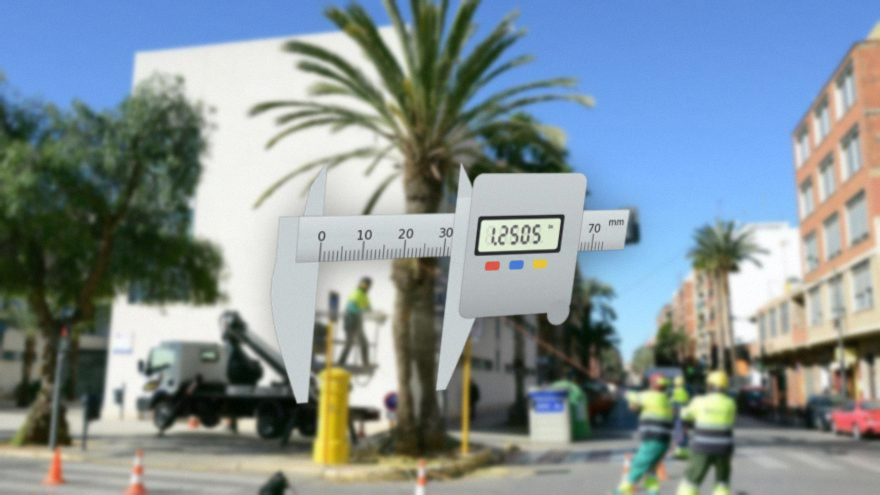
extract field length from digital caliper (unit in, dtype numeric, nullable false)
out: 1.2505 in
